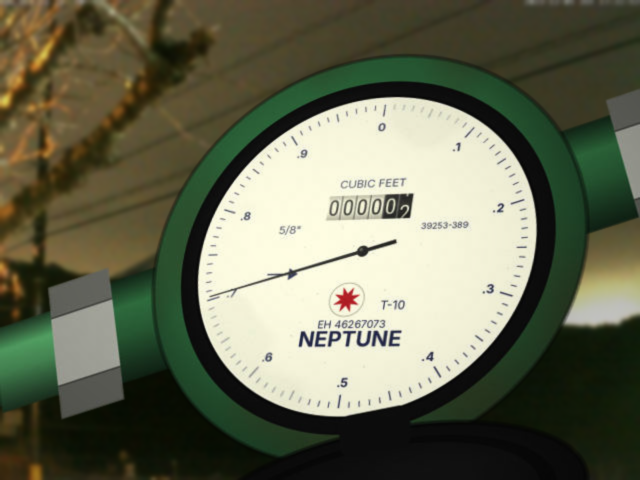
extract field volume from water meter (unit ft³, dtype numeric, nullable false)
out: 1.70 ft³
